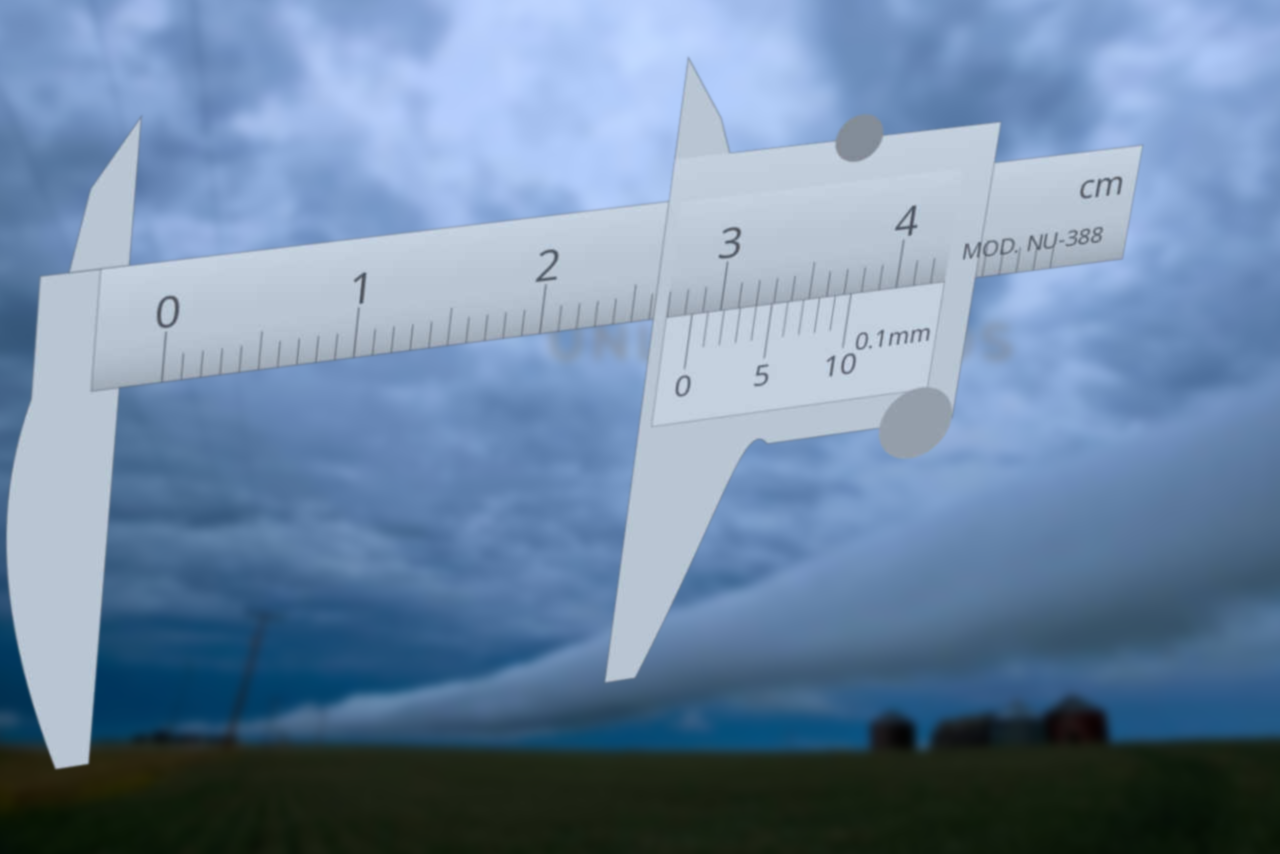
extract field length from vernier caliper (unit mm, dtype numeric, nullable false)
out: 28.4 mm
